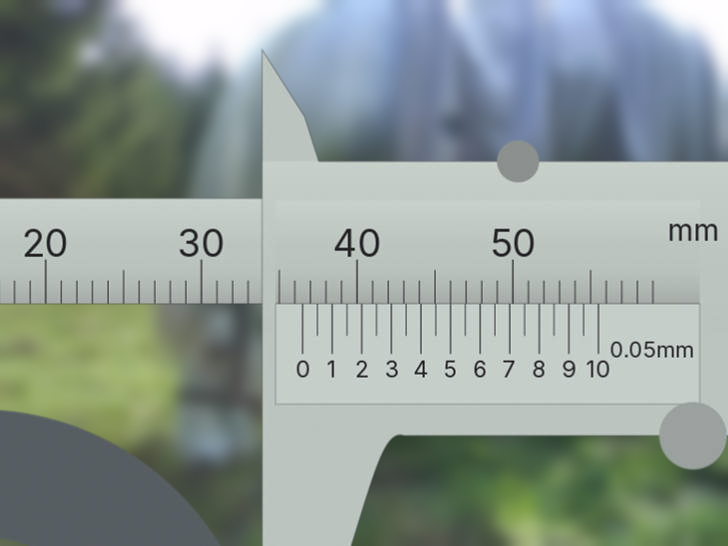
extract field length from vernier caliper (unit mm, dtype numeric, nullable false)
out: 36.5 mm
